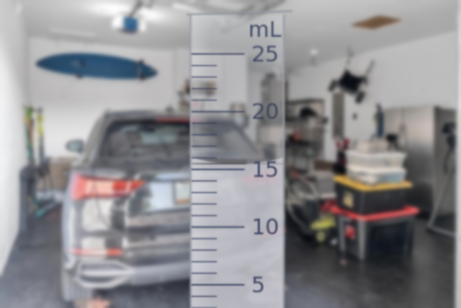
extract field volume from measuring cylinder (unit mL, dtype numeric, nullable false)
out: 15.5 mL
